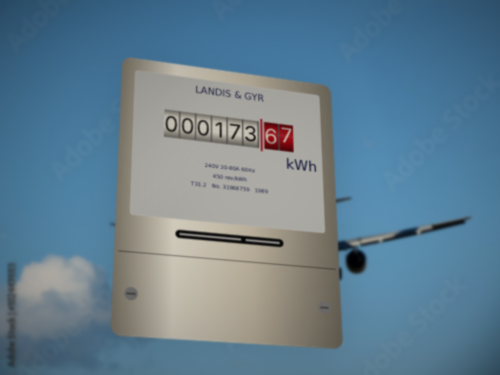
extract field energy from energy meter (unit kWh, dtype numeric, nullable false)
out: 173.67 kWh
